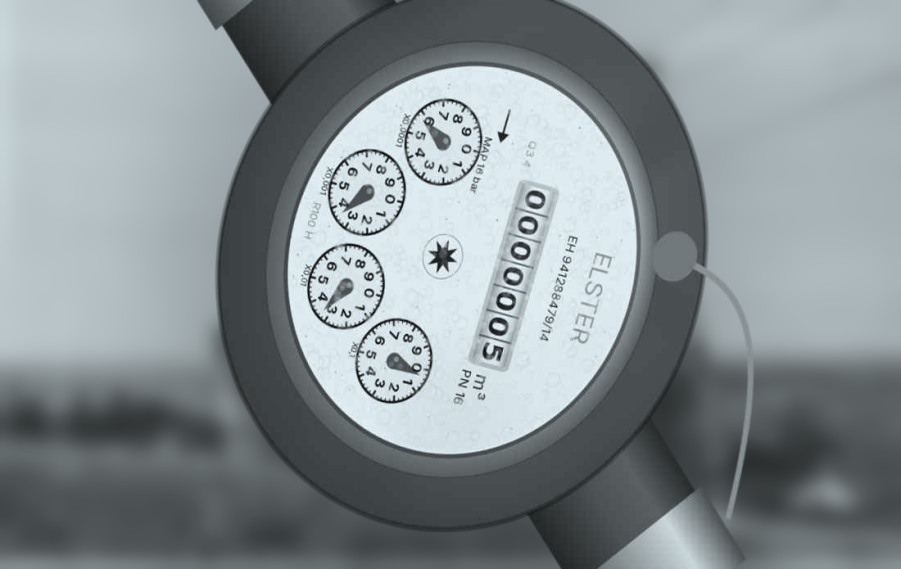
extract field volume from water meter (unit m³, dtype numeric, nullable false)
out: 5.0335 m³
